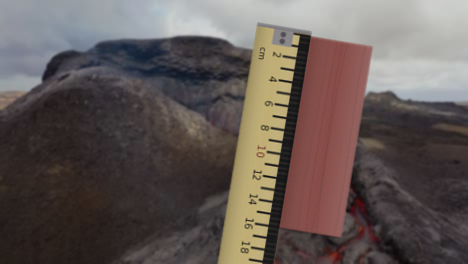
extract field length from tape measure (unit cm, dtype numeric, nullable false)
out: 16 cm
